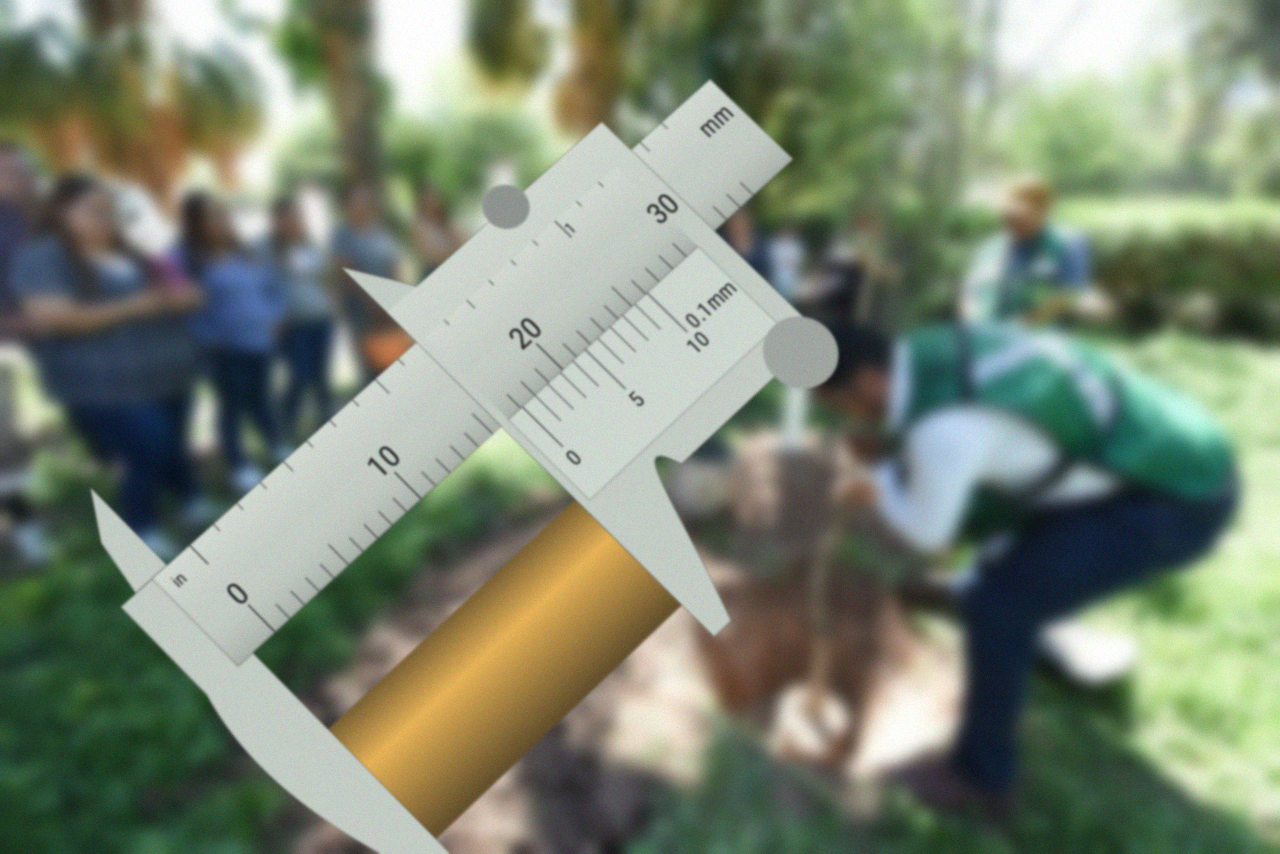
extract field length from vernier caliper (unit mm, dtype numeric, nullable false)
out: 17.1 mm
